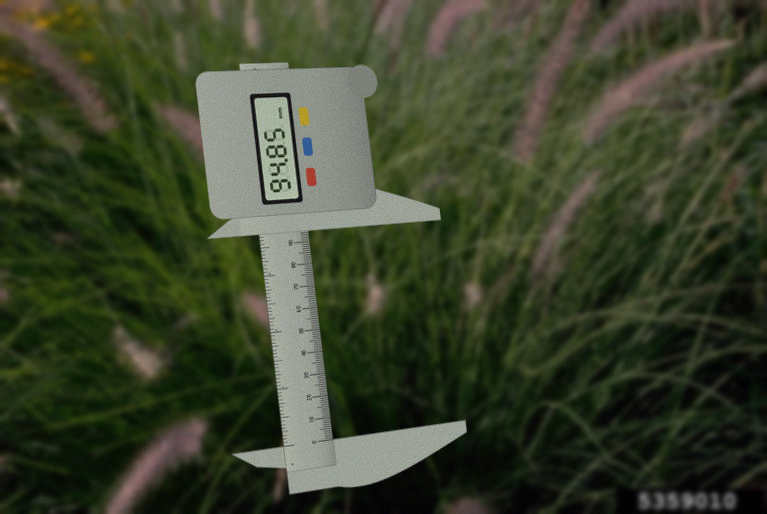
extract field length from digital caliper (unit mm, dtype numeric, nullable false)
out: 94.85 mm
